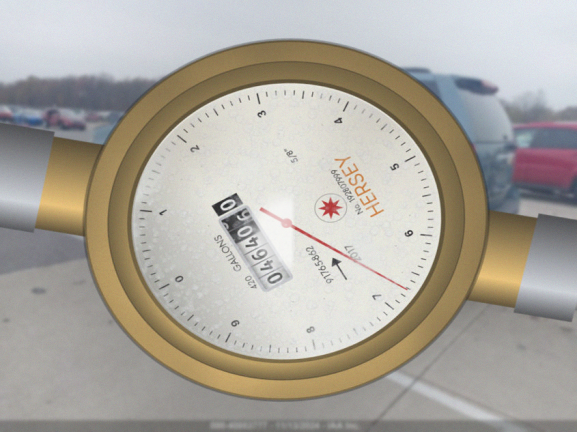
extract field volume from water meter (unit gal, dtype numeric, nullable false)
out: 464056.7 gal
